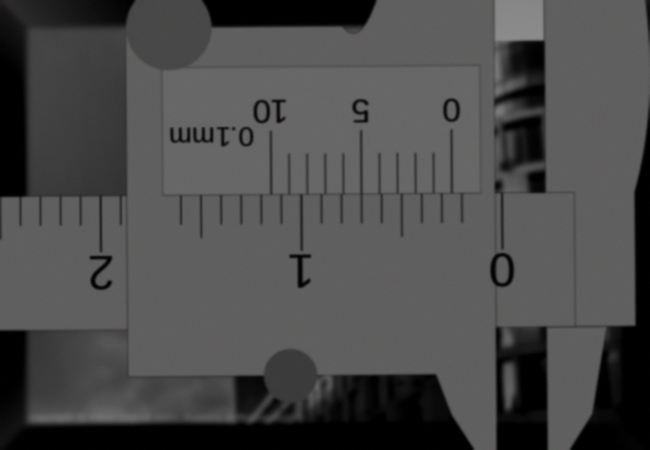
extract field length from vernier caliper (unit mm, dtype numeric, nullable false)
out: 2.5 mm
